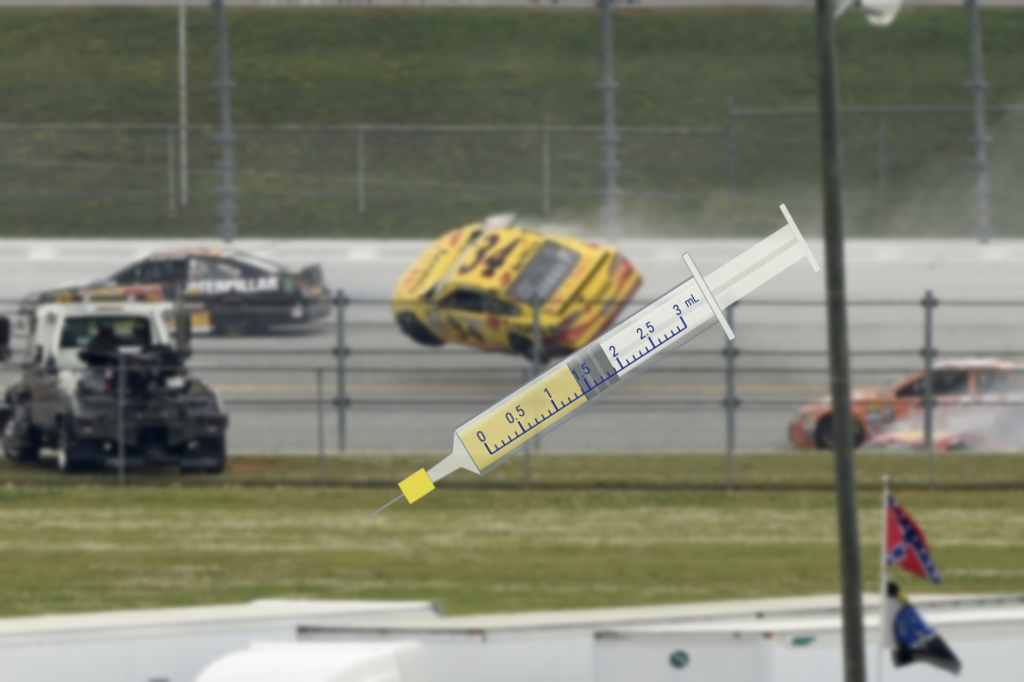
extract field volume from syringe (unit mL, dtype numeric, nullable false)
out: 1.4 mL
